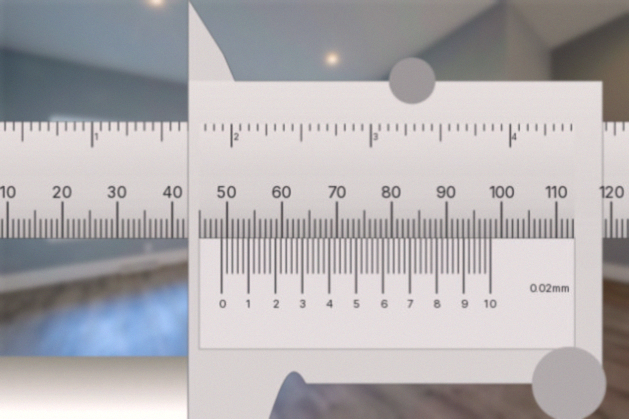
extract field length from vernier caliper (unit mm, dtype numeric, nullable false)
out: 49.0 mm
